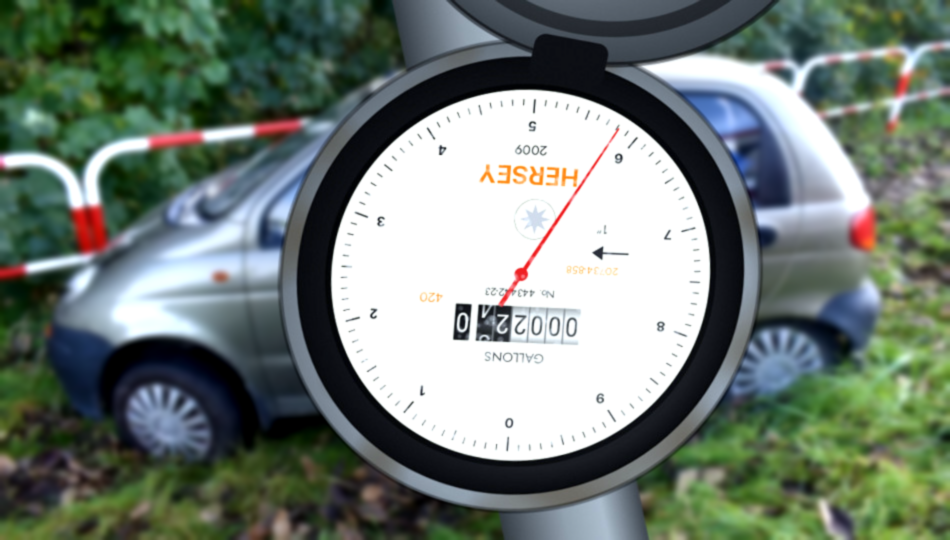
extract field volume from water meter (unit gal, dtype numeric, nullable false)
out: 2235.8 gal
